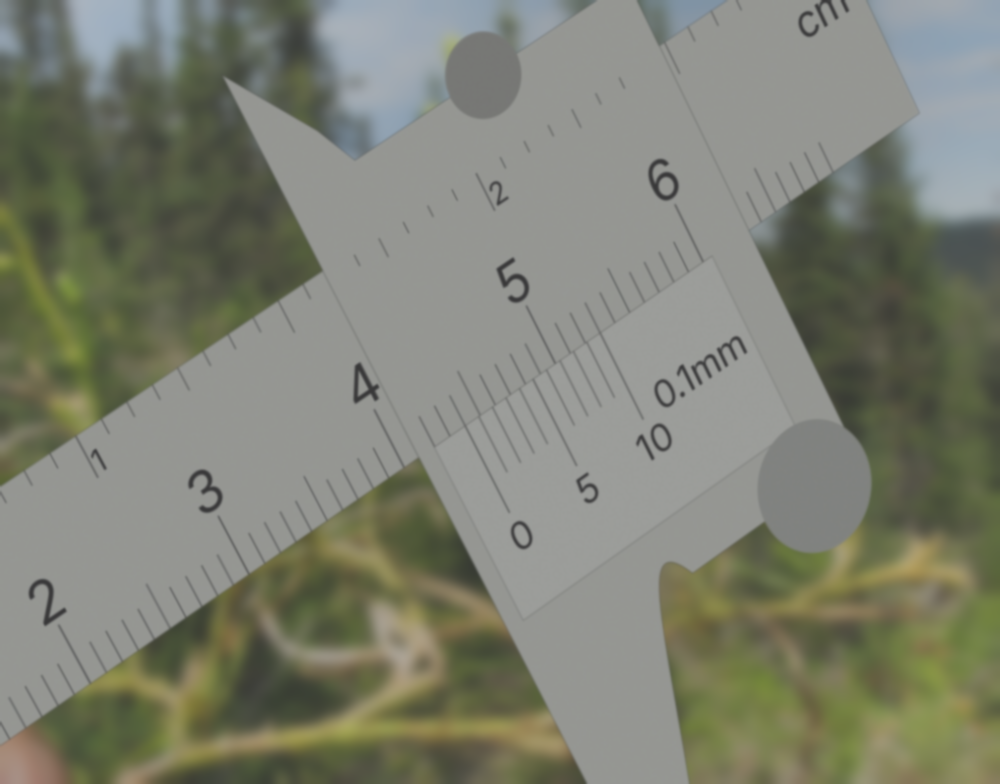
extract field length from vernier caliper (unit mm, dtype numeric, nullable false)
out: 44.0 mm
